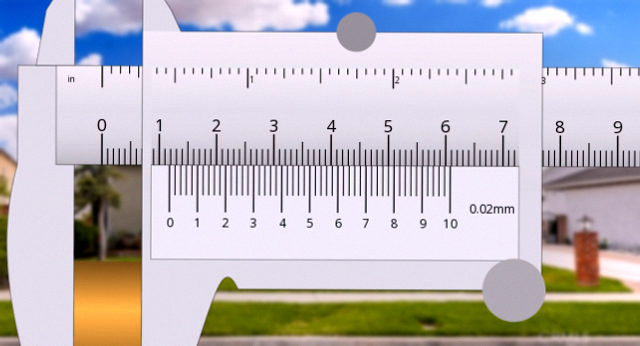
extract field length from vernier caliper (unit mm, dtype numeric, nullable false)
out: 11.8 mm
